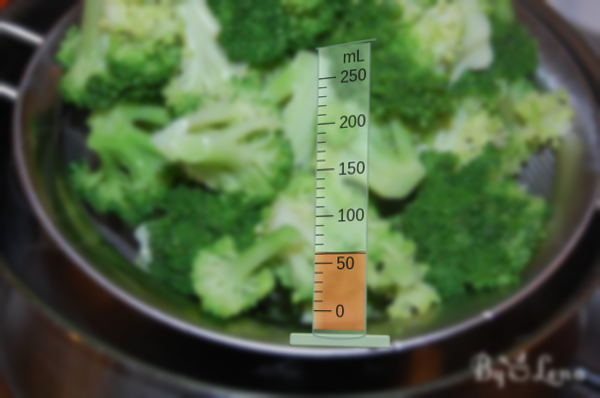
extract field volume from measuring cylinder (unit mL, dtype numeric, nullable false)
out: 60 mL
